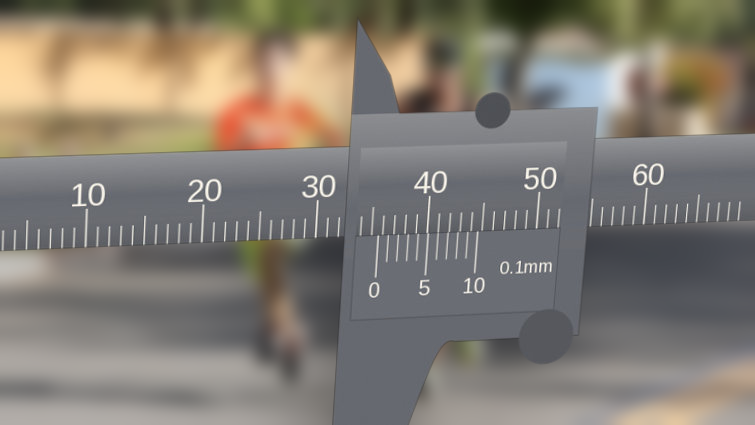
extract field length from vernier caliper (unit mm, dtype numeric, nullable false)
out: 35.6 mm
